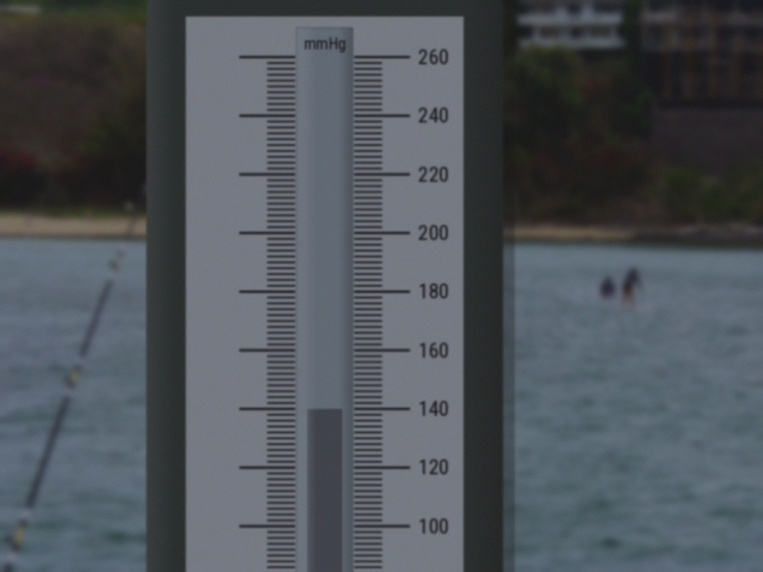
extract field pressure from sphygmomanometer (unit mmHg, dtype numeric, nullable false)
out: 140 mmHg
